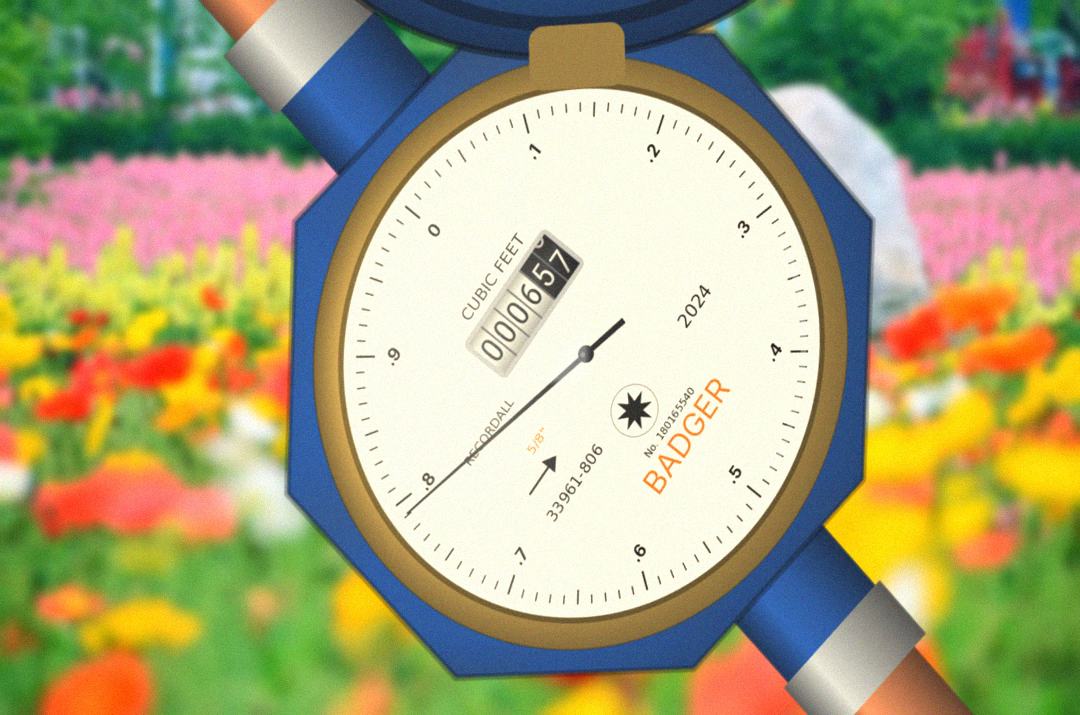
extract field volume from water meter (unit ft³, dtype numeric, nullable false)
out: 656.79 ft³
